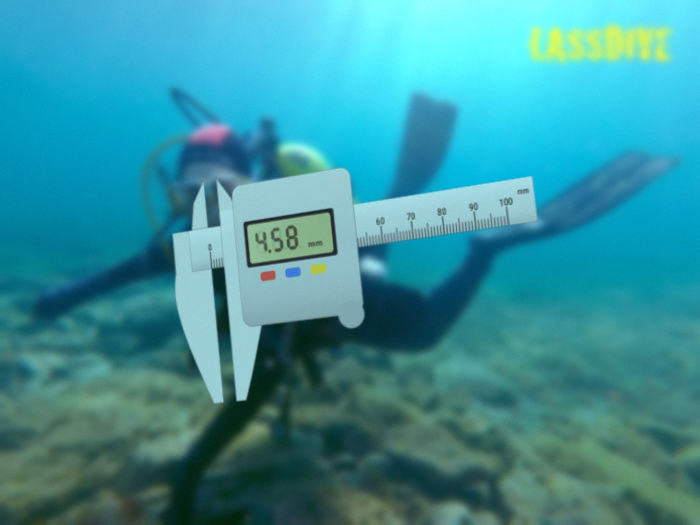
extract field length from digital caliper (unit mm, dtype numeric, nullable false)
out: 4.58 mm
